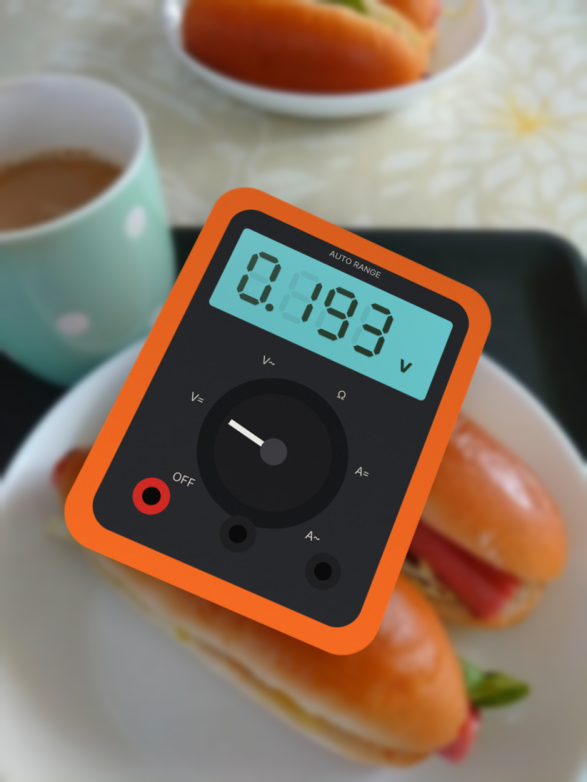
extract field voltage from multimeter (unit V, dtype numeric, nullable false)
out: 0.193 V
